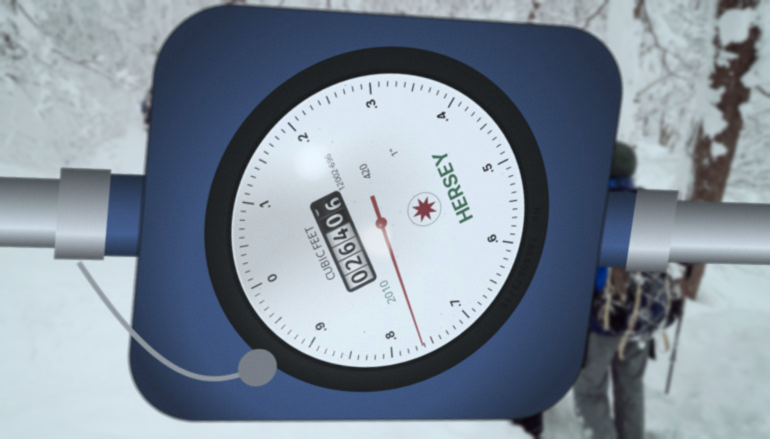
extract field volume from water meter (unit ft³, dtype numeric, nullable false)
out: 26405.76 ft³
